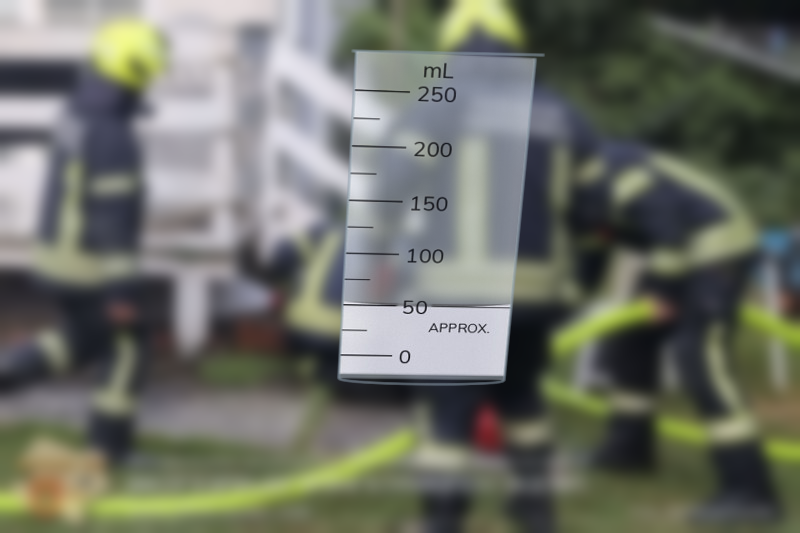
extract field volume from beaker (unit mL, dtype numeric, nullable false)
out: 50 mL
